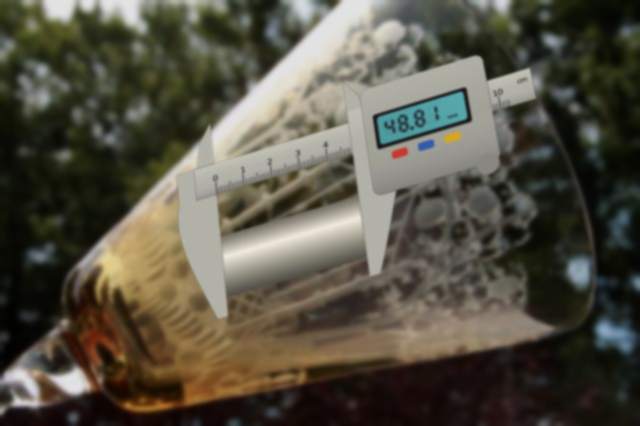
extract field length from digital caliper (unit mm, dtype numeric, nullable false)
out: 48.81 mm
